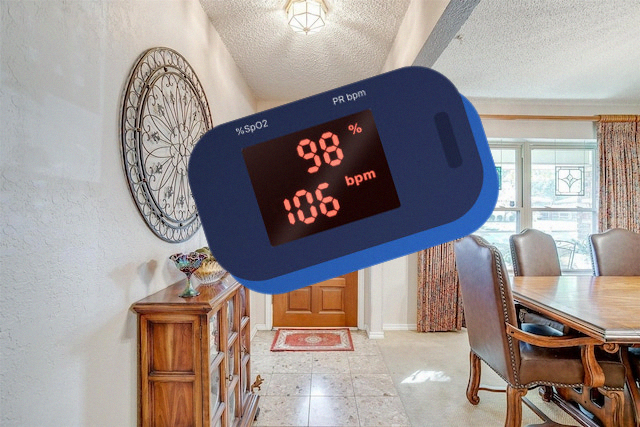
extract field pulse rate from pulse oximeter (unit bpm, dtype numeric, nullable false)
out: 106 bpm
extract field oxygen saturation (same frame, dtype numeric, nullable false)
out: 98 %
